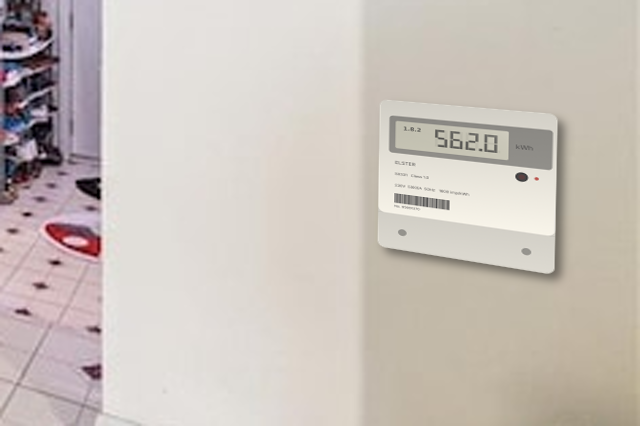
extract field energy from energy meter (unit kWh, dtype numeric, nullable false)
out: 562.0 kWh
